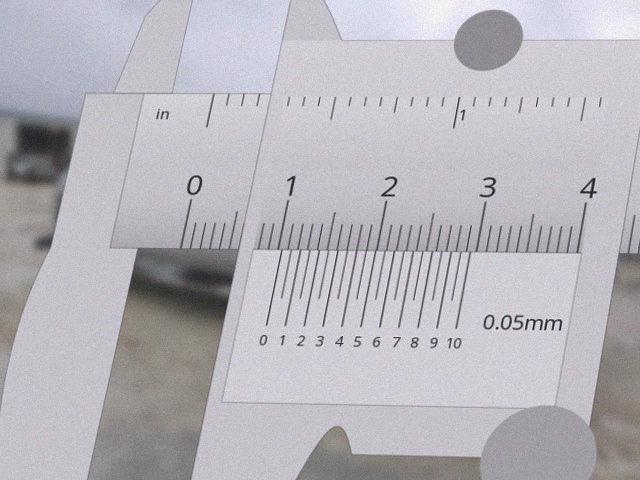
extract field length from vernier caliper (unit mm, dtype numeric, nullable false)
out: 10.4 mm
